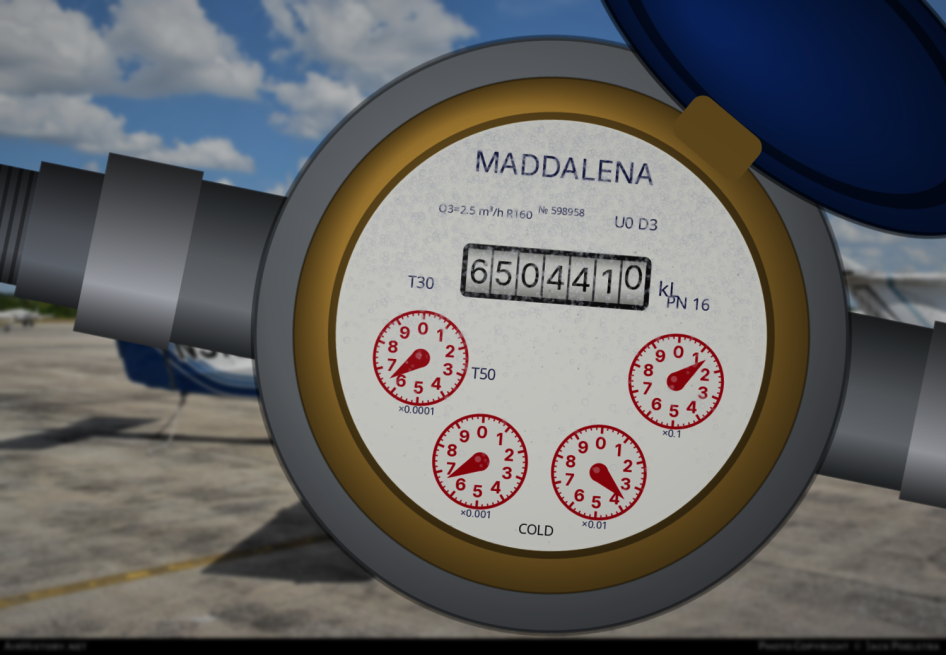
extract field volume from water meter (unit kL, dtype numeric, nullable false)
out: 6504410.1366 kL
